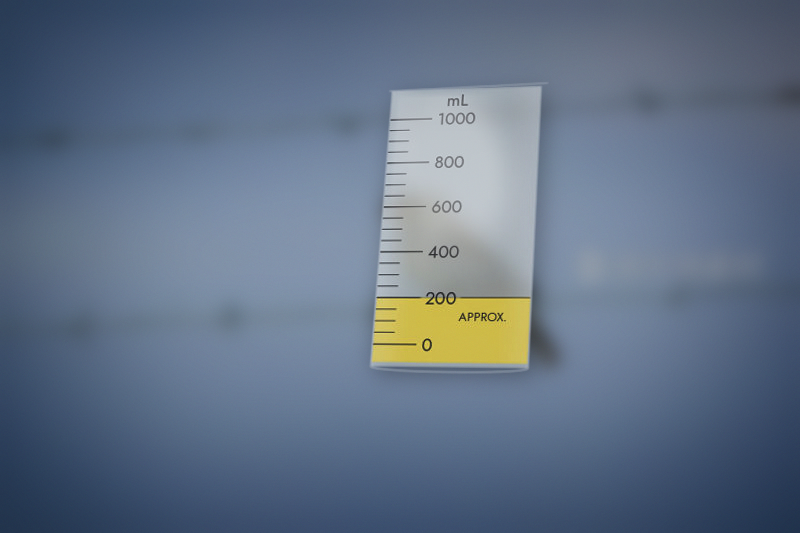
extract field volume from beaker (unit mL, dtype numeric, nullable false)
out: 200 mL
